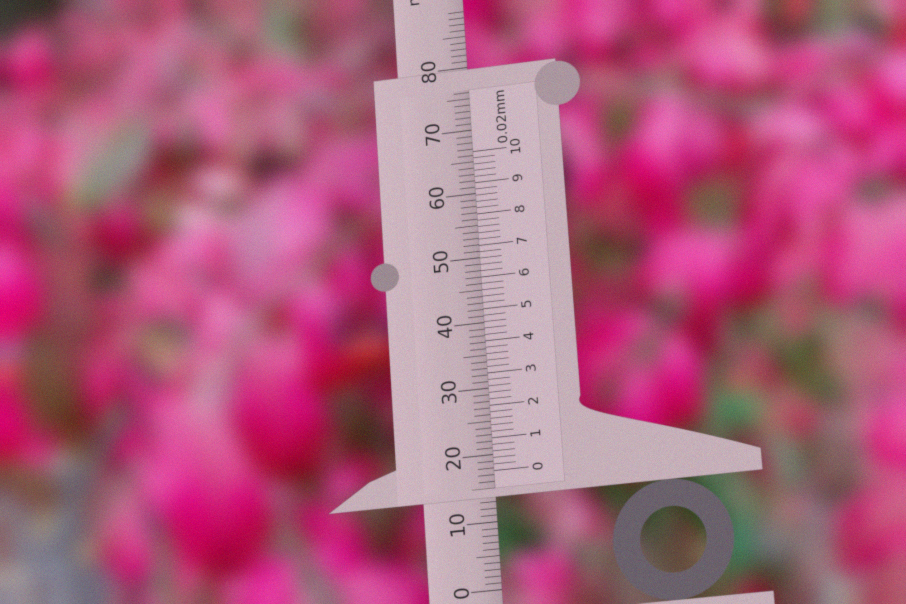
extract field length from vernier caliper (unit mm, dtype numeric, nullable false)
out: 17.6 mm
